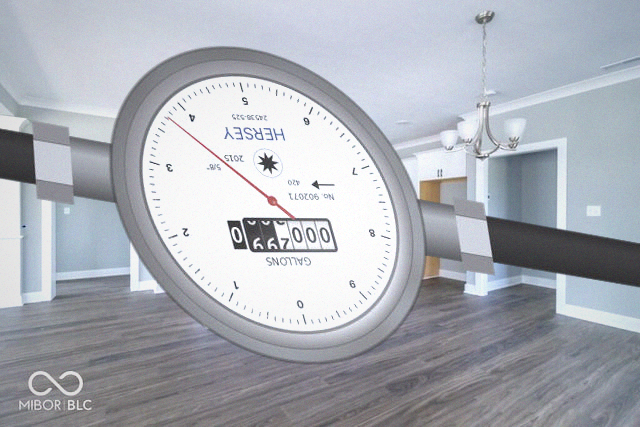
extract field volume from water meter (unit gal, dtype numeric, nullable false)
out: 2993.7 gal
